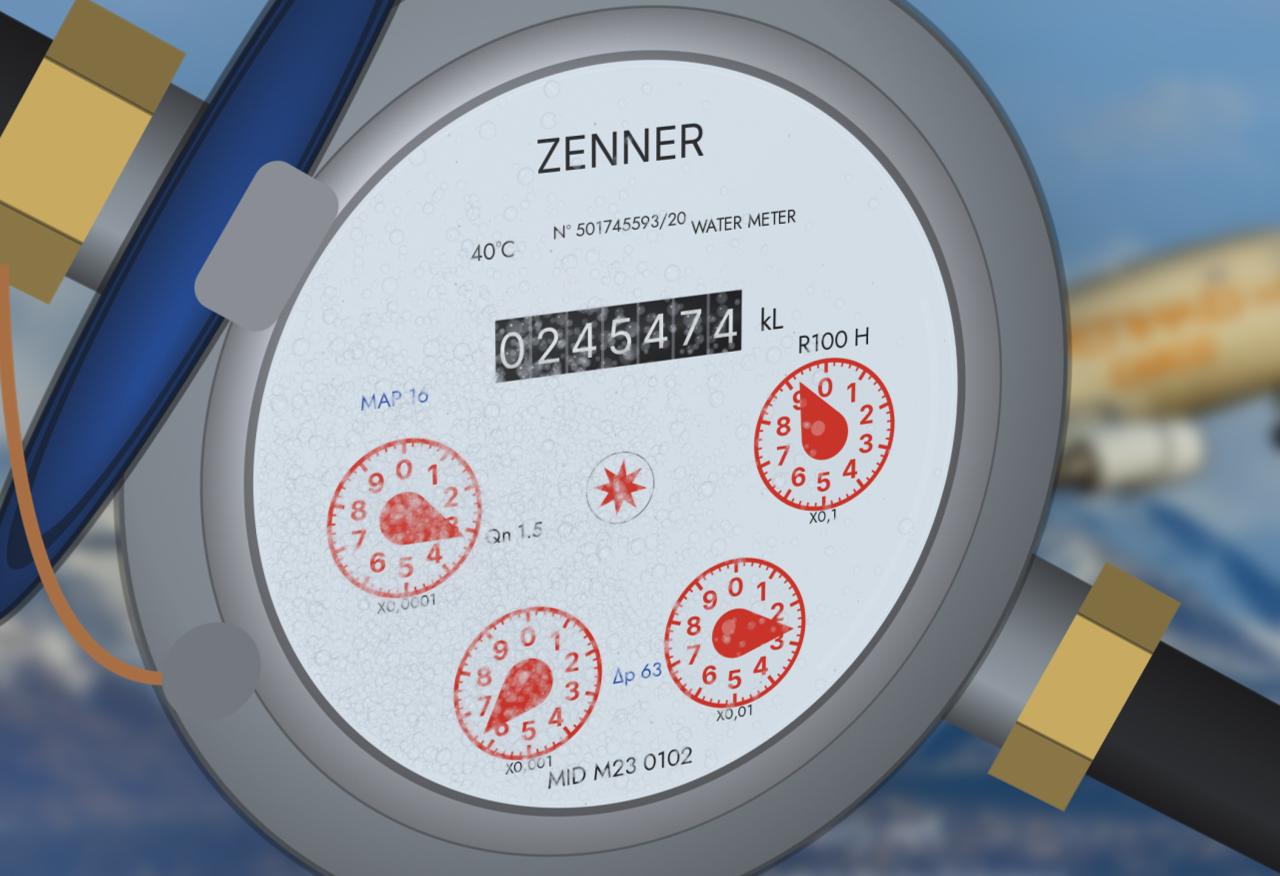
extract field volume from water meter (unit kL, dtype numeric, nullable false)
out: 245473.9263 kL
